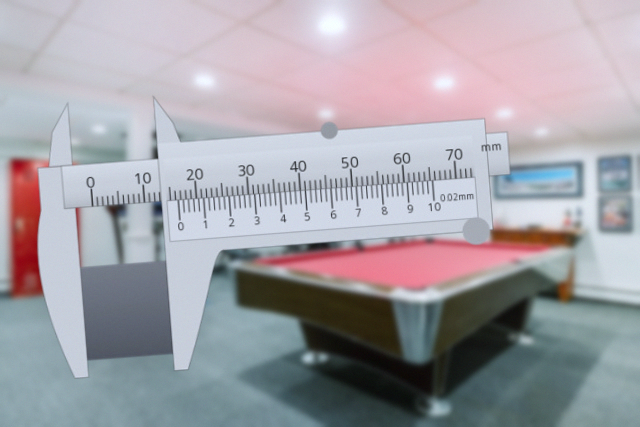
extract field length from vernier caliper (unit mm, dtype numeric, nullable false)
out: 16.5 mm
